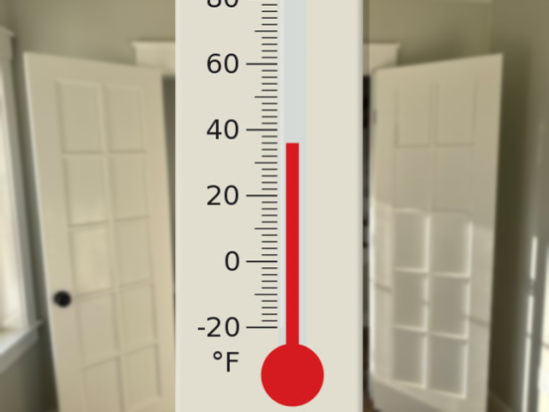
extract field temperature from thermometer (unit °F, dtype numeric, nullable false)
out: 36 °F
